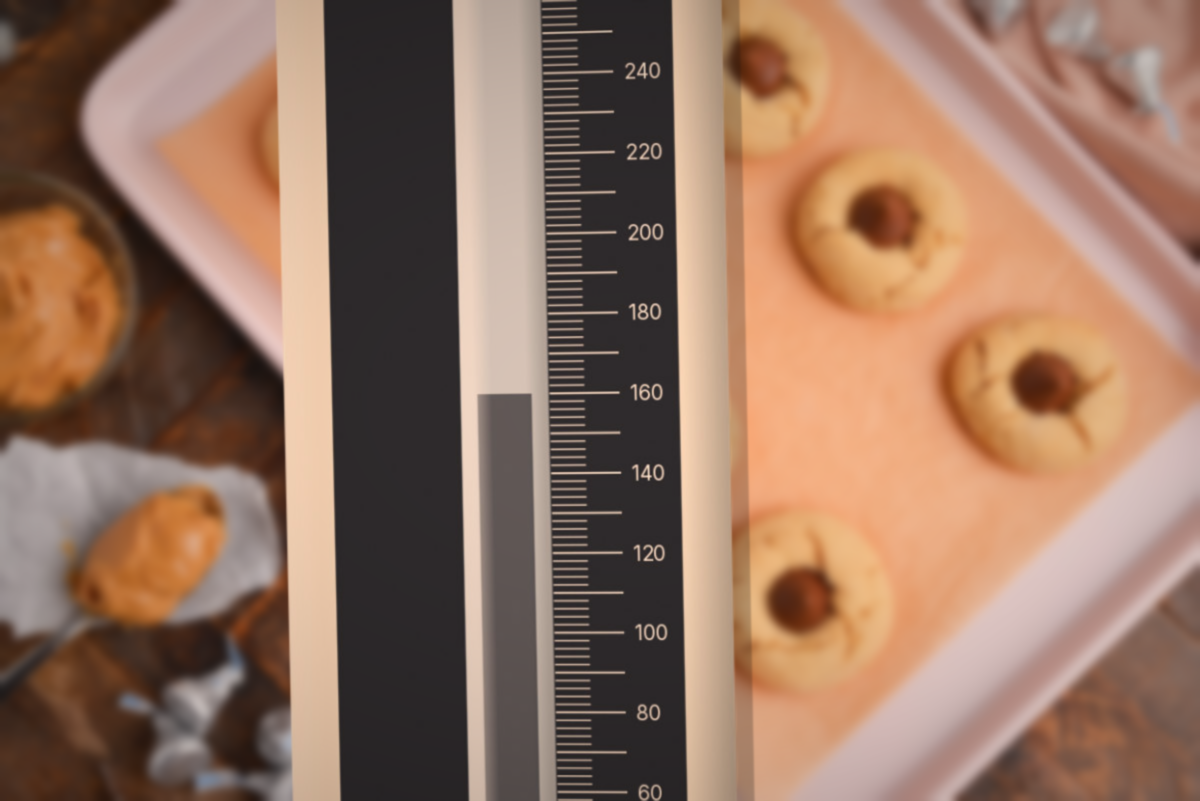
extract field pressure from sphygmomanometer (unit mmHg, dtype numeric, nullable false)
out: 160 mmHg
